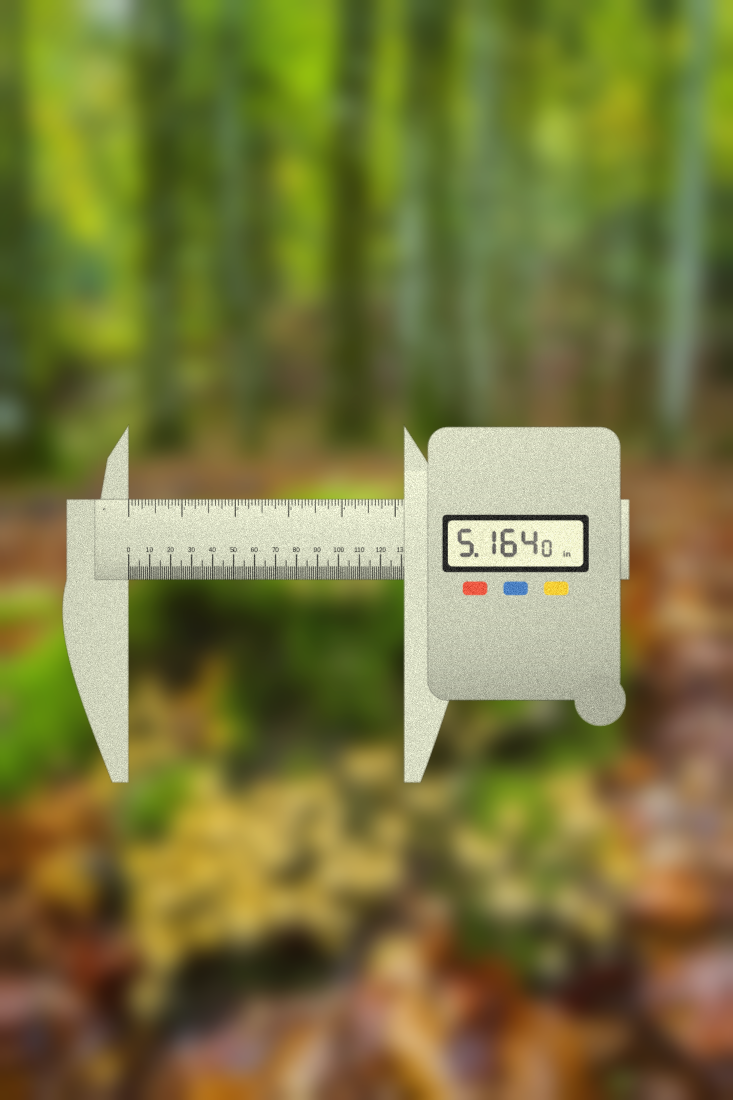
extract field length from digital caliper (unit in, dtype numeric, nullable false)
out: 5.1640 in
